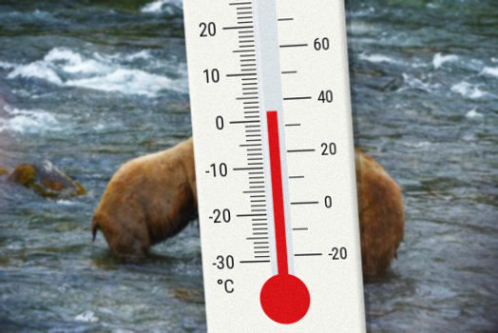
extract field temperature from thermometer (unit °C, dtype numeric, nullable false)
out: 2 °C
